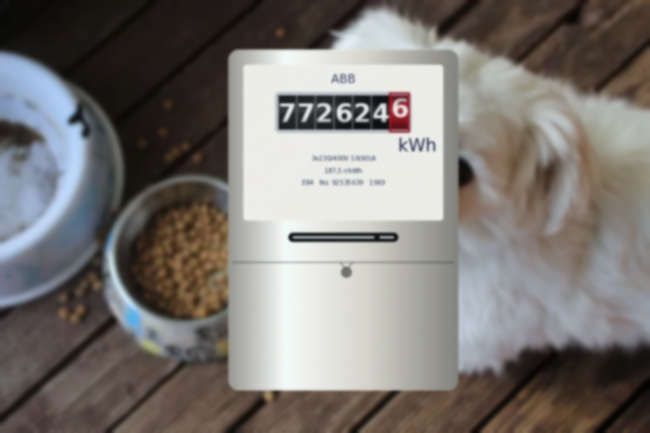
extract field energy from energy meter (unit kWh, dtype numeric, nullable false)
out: 772624.6 kWh
